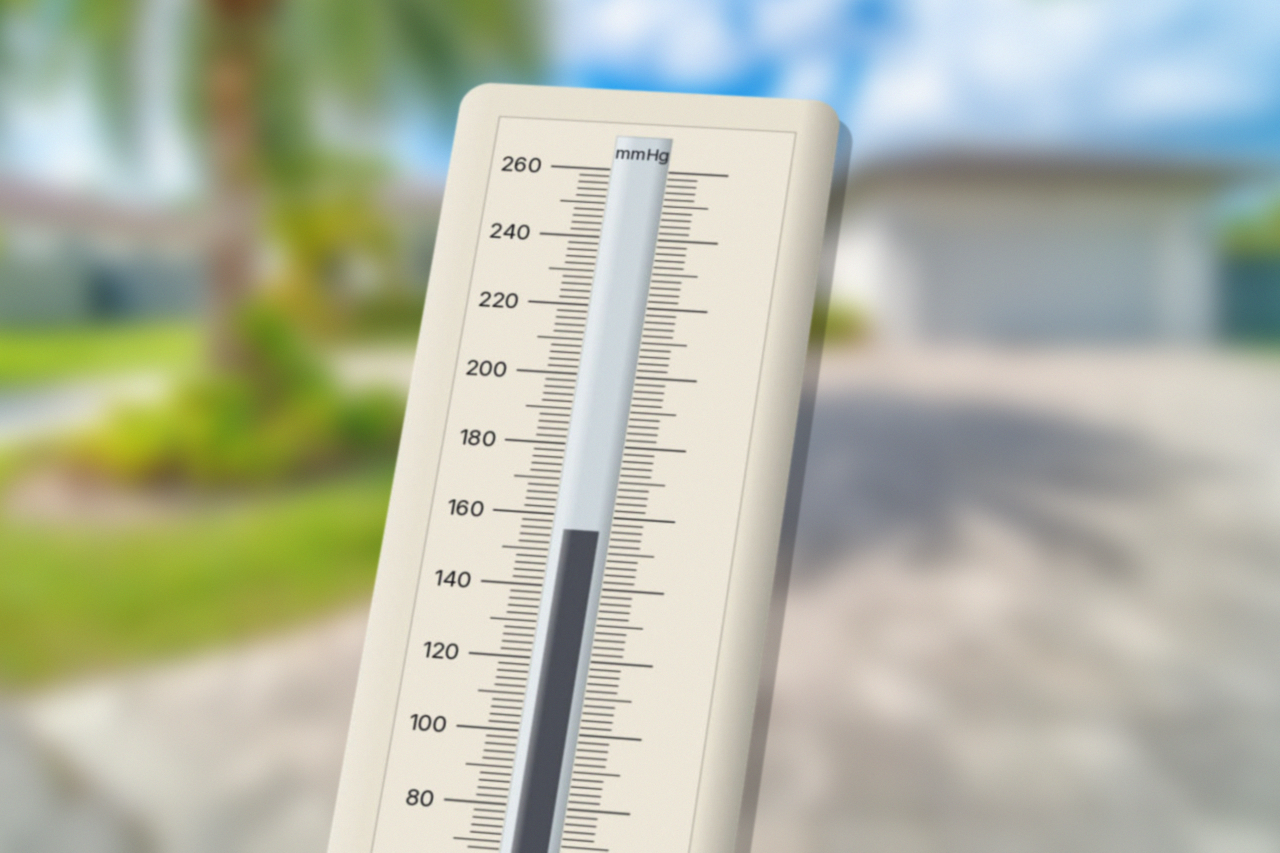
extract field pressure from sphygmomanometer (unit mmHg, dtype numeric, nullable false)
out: 156 mmHg
